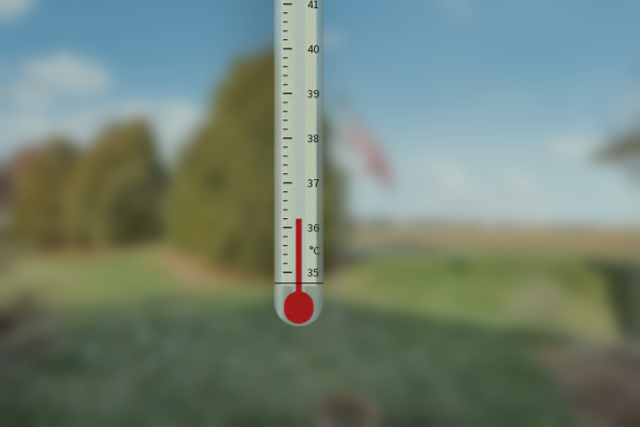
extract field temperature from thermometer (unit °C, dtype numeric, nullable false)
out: 36.2 °C
